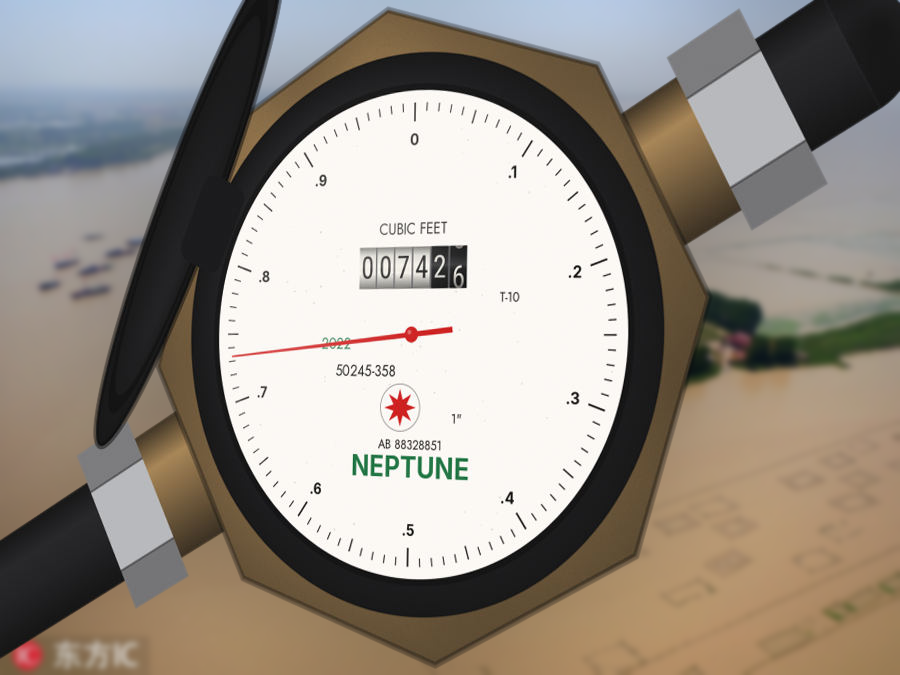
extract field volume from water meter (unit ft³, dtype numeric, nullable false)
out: 7425.73 ft³
